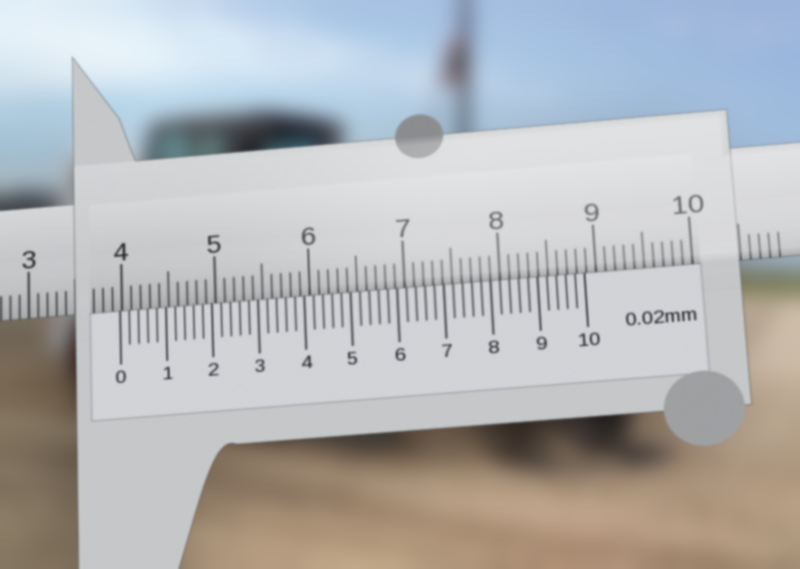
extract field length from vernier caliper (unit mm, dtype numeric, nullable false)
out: 39.8 mm
